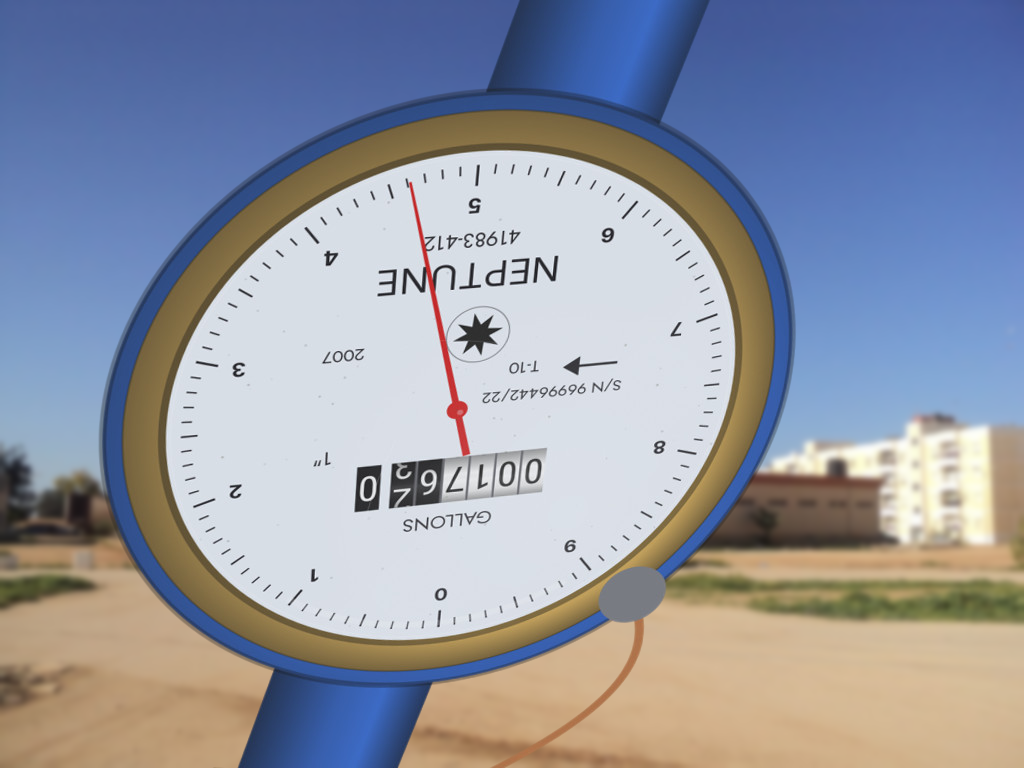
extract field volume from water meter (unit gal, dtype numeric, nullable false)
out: 17624.6 gal
